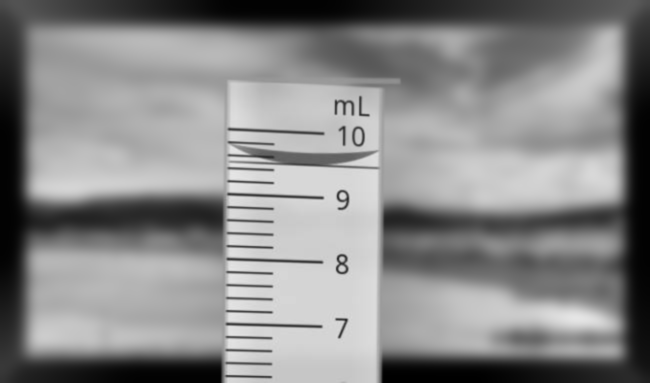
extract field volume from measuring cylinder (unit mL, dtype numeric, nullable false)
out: 9.5 mL
